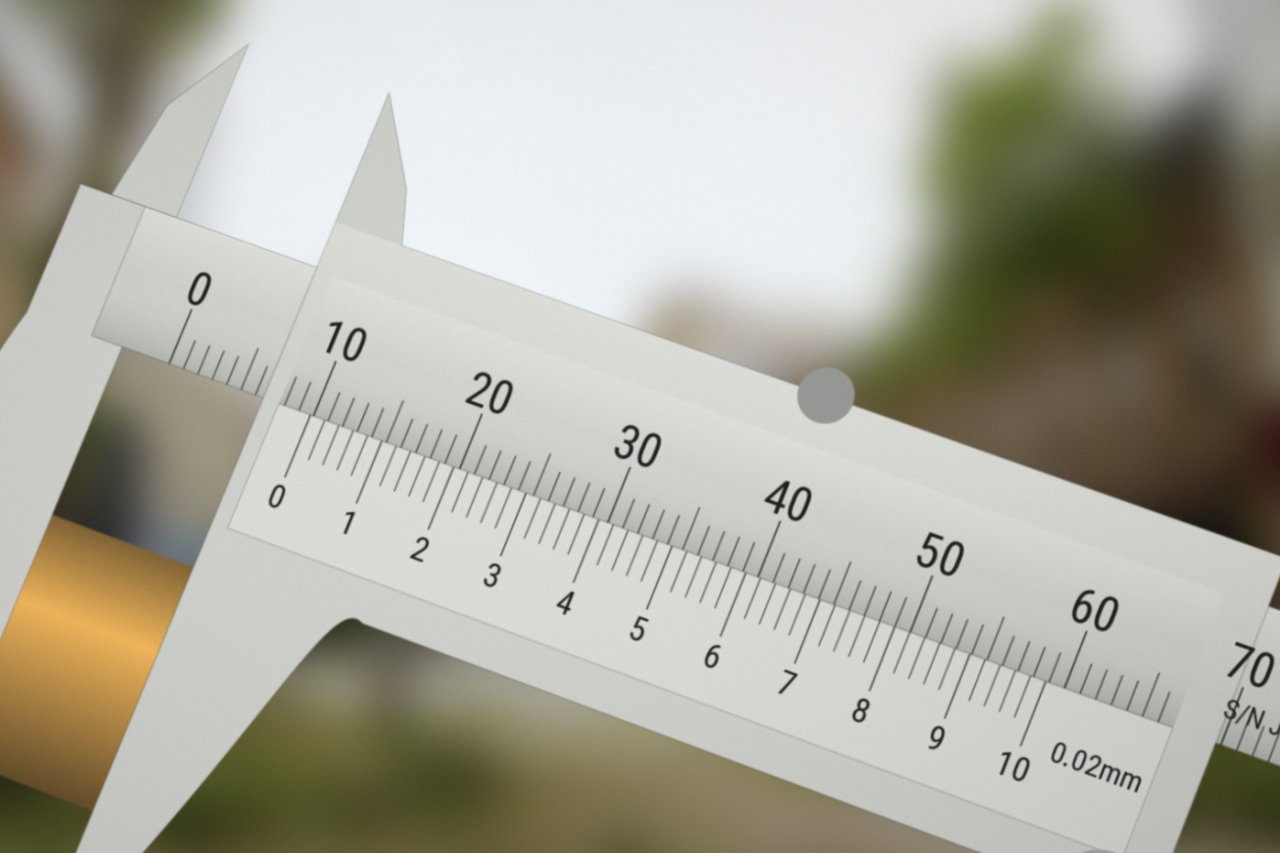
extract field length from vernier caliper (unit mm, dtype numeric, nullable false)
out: 9.8 mm
